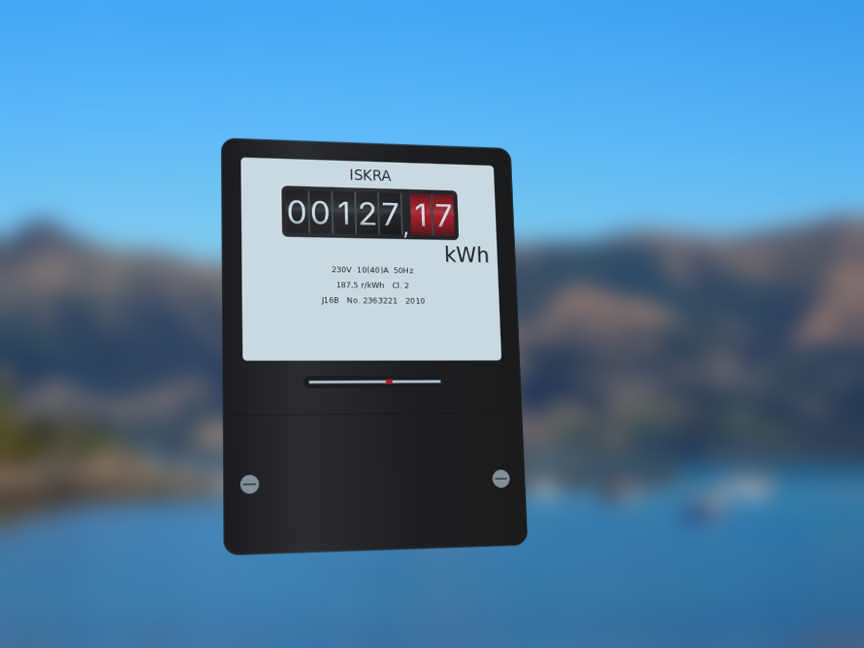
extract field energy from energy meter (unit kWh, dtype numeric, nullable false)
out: 127.17 kWh
